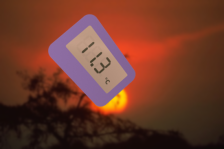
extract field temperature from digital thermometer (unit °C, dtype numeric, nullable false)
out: 11.3 °C
